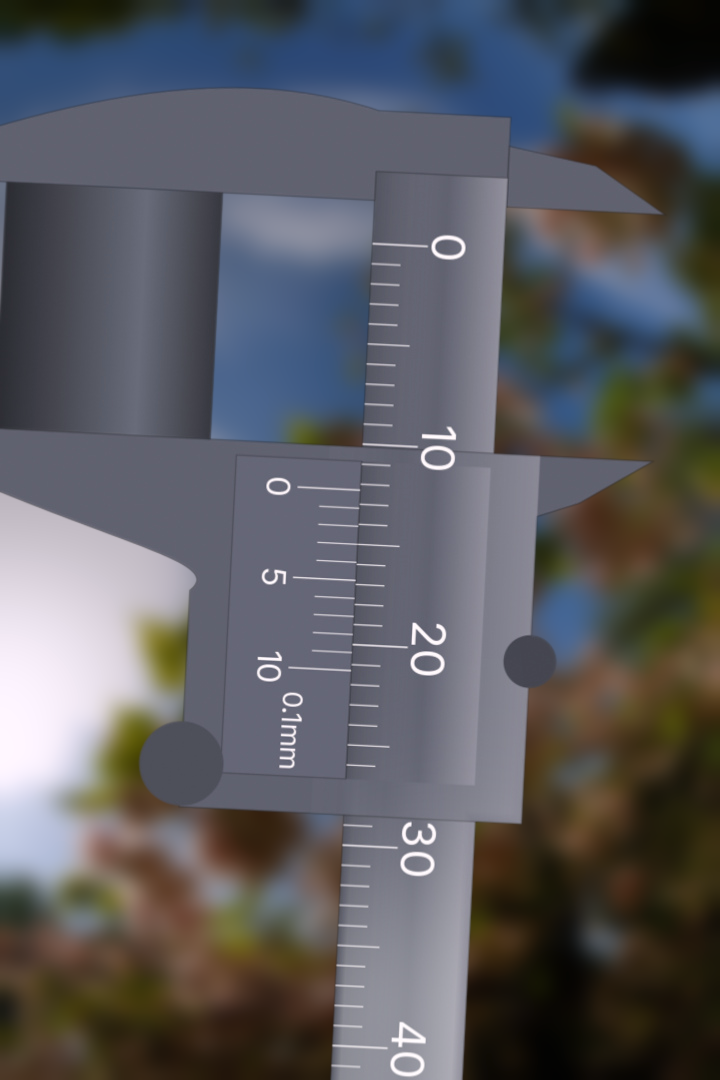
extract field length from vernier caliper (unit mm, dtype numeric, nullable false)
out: 12.3 mm
